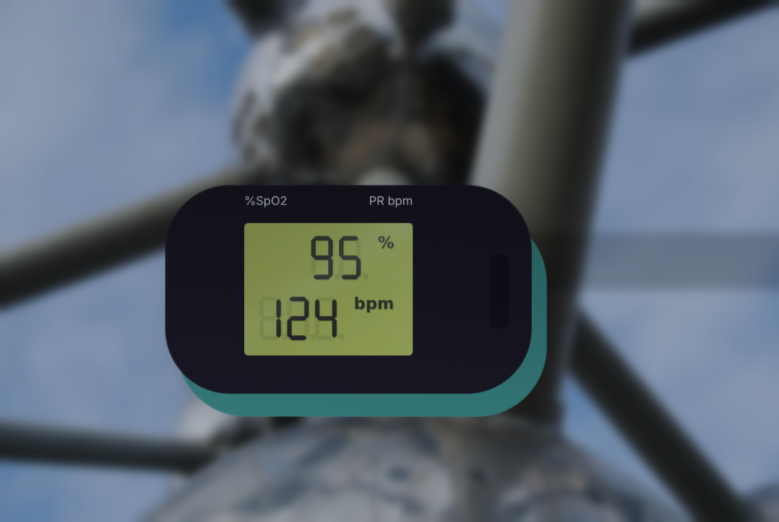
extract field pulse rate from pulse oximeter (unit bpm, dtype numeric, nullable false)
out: 124 bpm
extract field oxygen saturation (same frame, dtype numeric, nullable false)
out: 95 %
